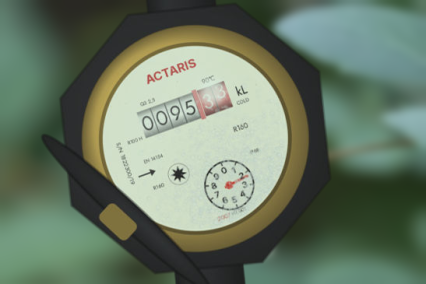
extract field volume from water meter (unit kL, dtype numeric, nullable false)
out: 95.332 kL
